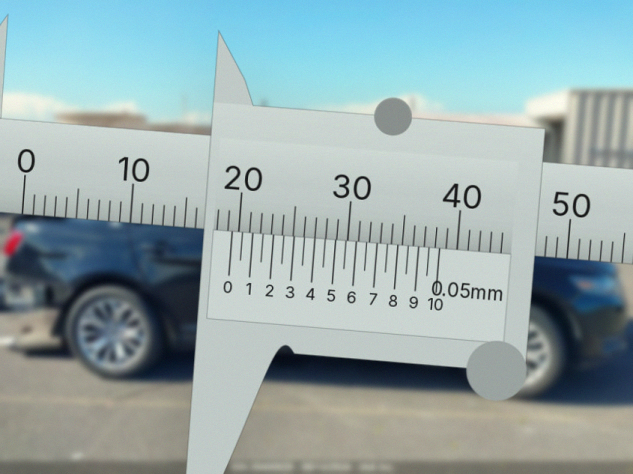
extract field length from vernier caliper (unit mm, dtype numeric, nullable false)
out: 19.4 mm
